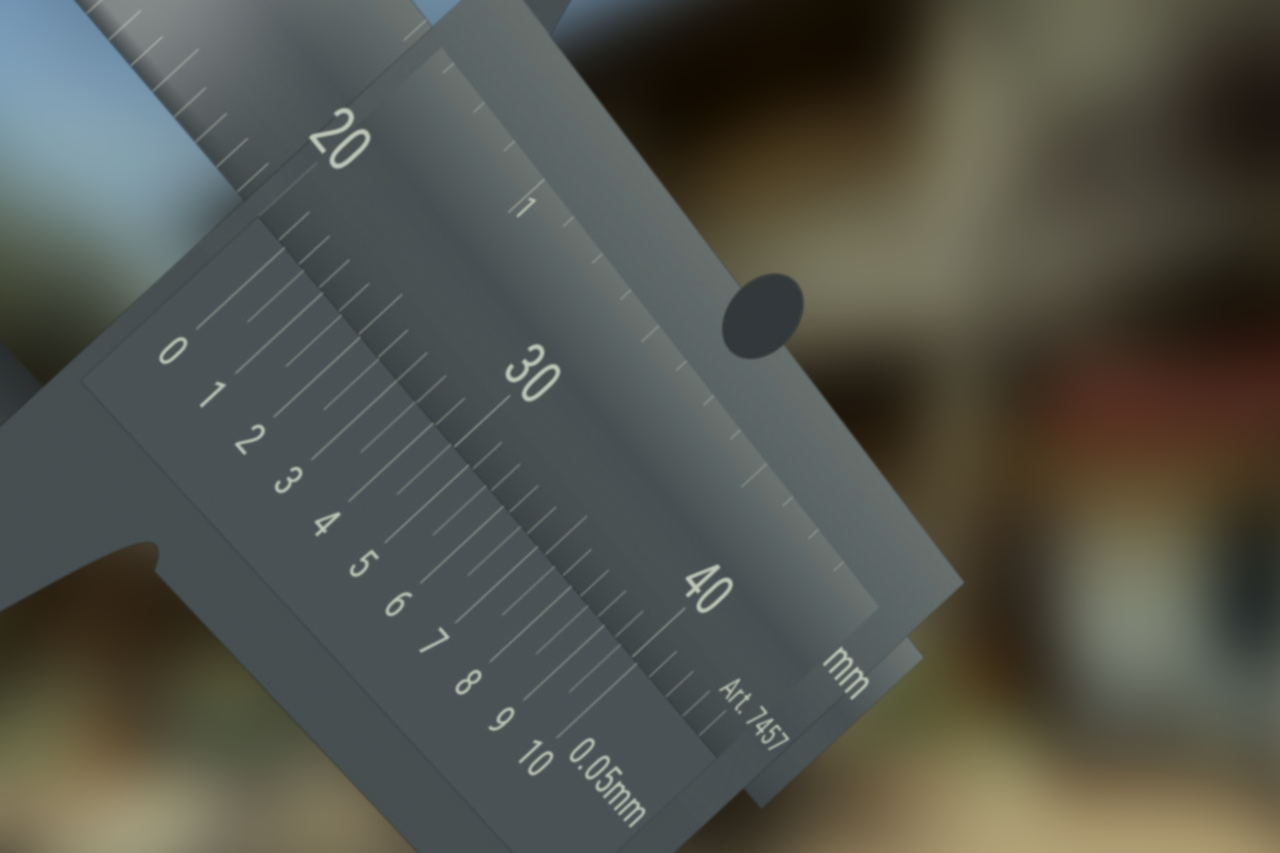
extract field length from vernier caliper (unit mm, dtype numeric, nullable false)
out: 21.3 mm
